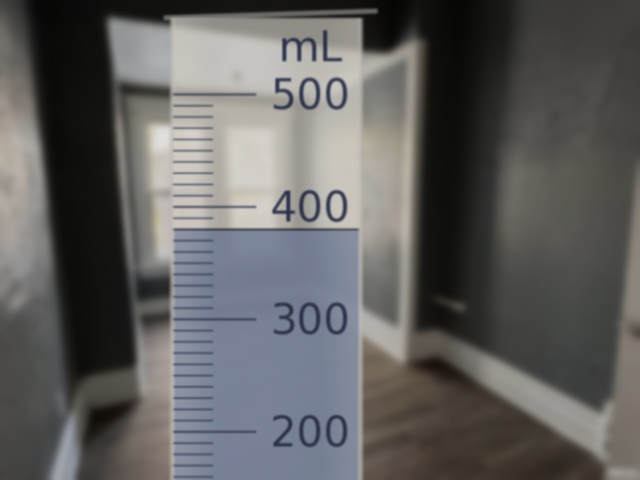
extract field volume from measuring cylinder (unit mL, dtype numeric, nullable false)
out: 380 mL
